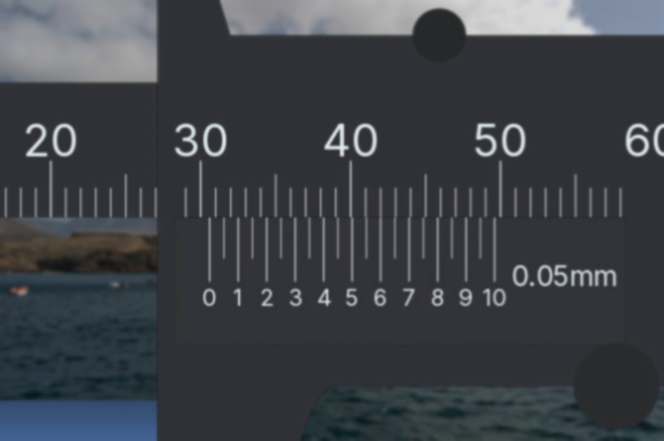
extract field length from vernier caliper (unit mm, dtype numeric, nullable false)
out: 30.6 mm
